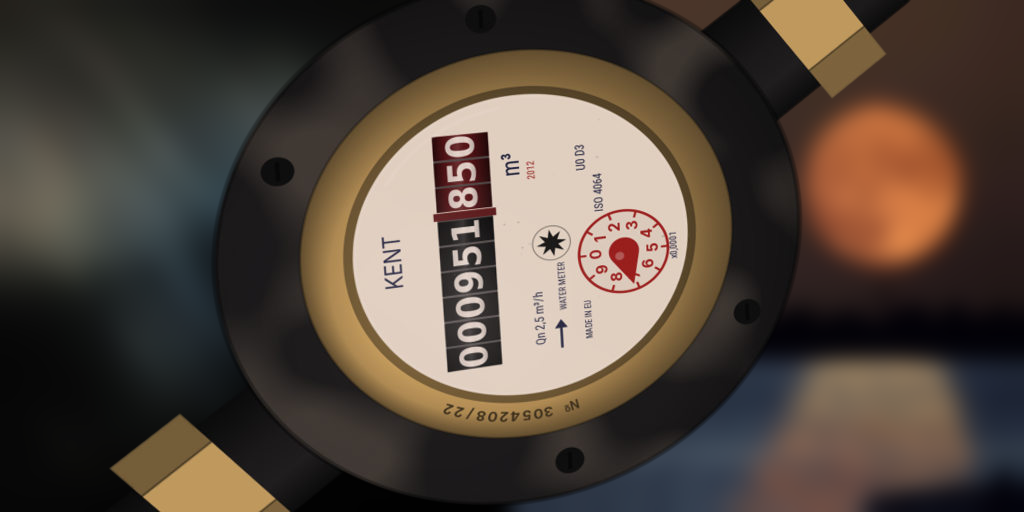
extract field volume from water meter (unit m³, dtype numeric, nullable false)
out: 951.8507 m³
